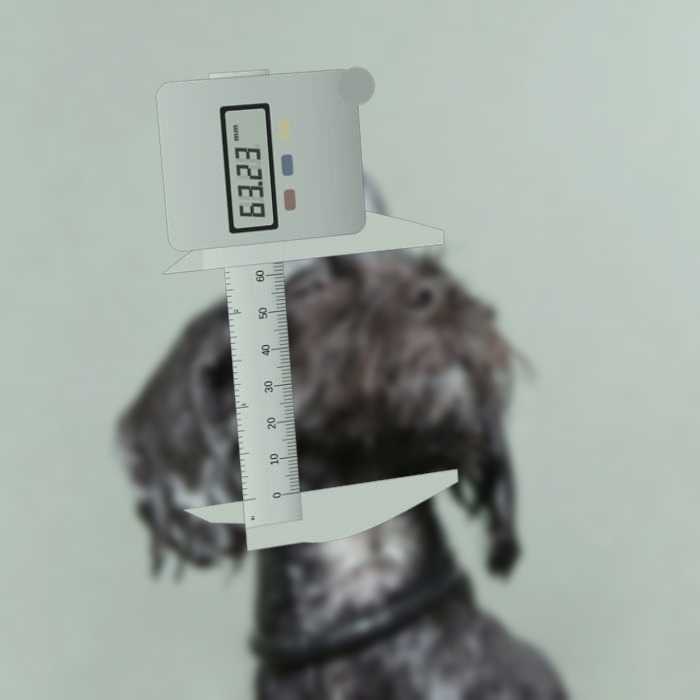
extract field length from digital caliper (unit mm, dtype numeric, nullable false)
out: 63.23 mm
